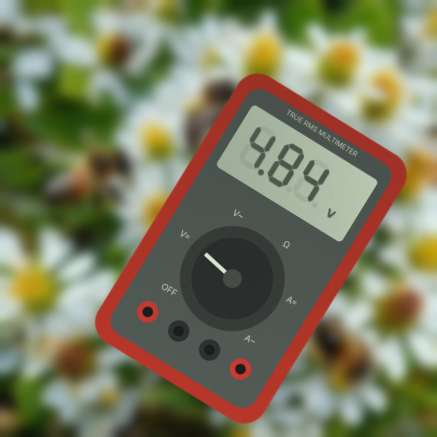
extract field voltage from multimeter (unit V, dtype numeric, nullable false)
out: 4.84 V
